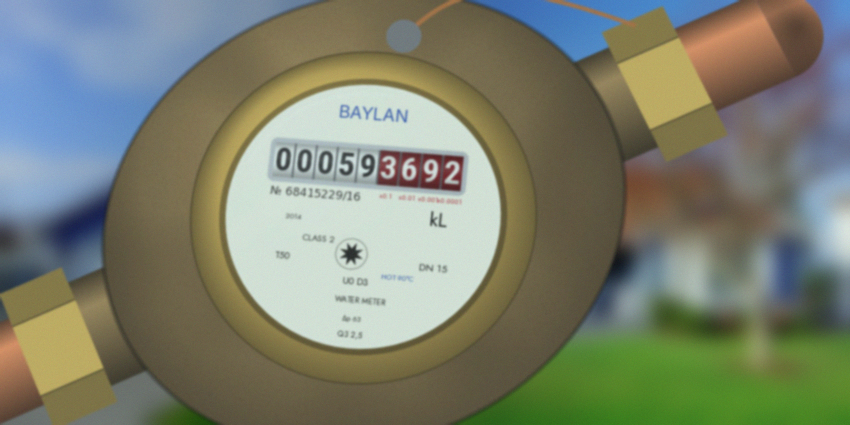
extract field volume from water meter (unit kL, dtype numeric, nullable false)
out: 59.3692 kL
